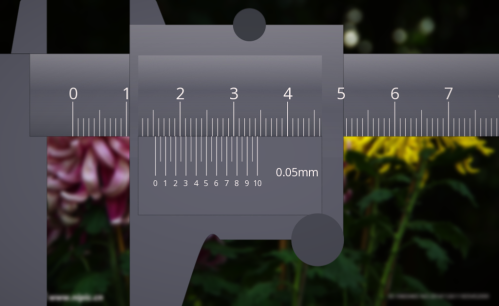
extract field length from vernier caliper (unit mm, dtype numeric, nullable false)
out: 15.4 mm
